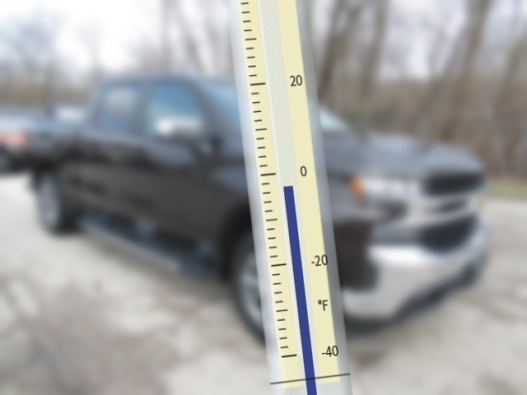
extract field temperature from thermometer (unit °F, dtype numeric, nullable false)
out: -3 °F
